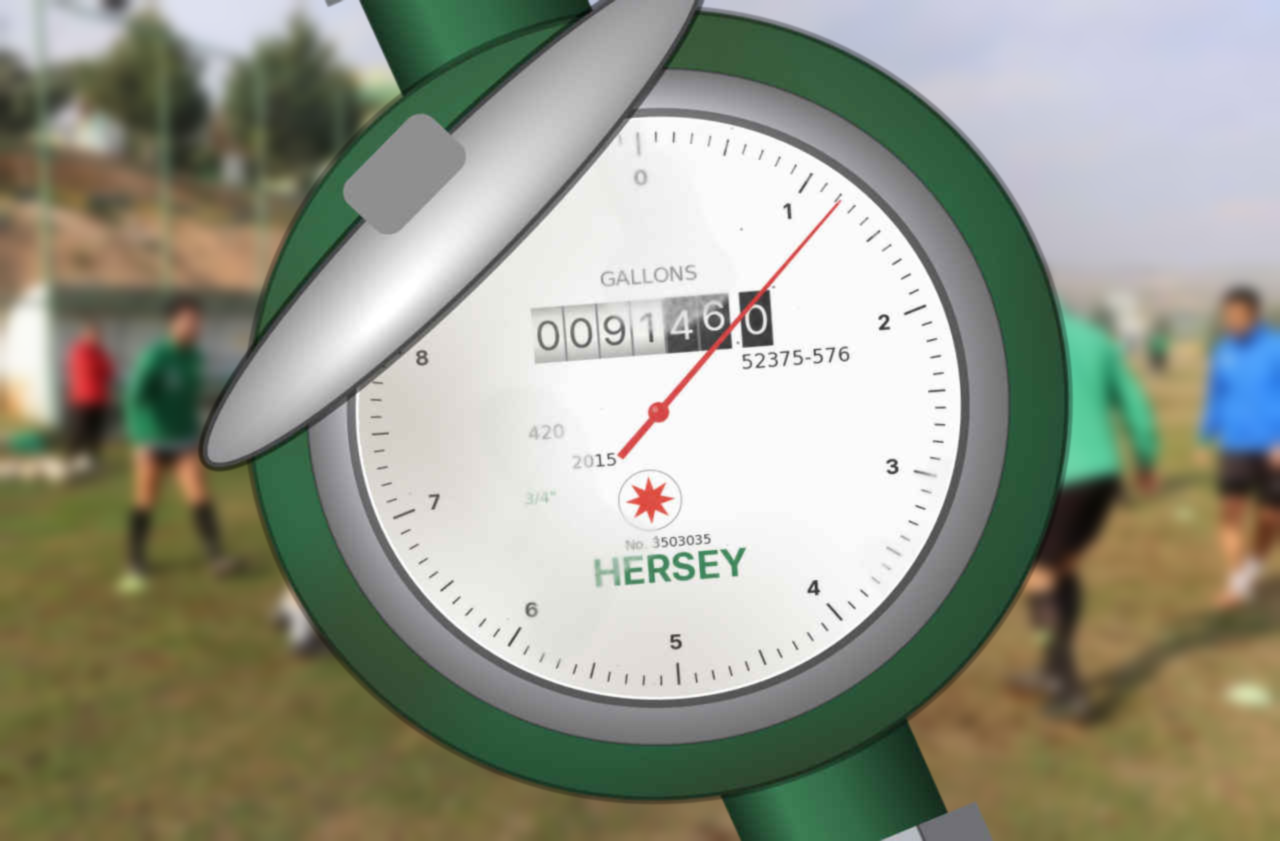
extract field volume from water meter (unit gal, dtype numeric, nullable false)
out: 91461.2 gal
